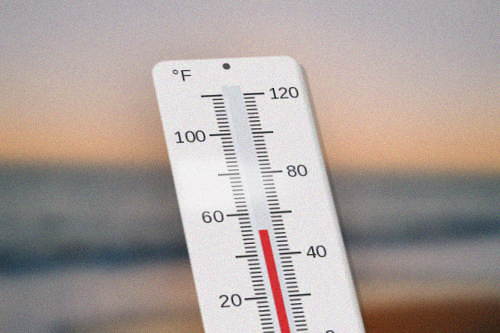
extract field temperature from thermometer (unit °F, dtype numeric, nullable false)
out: 52 °F
